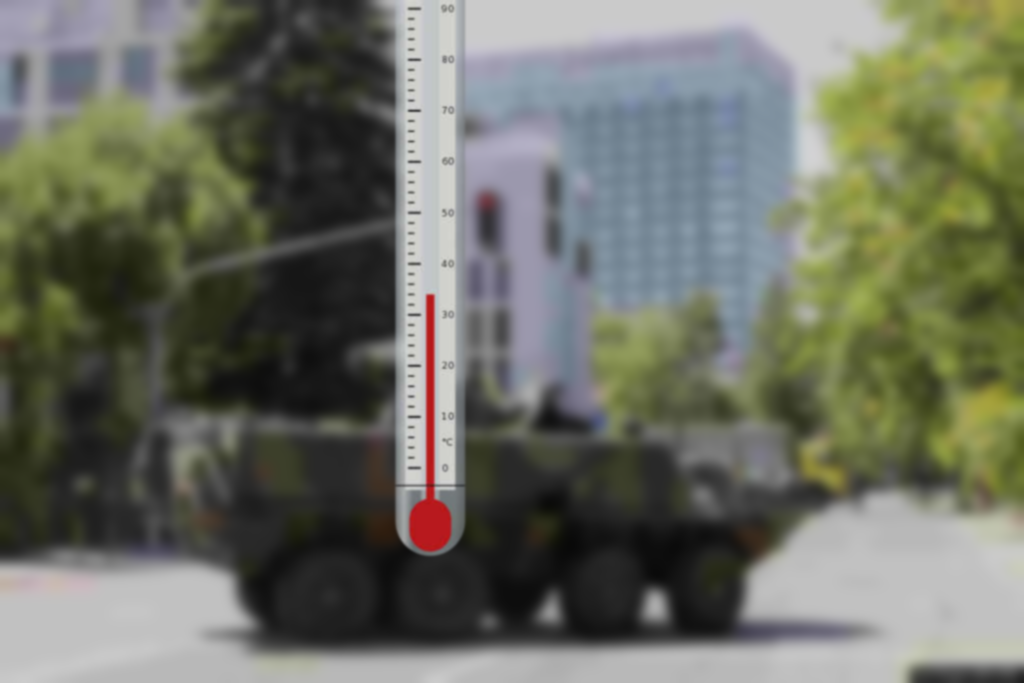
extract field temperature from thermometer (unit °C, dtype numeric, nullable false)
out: 34 °C
